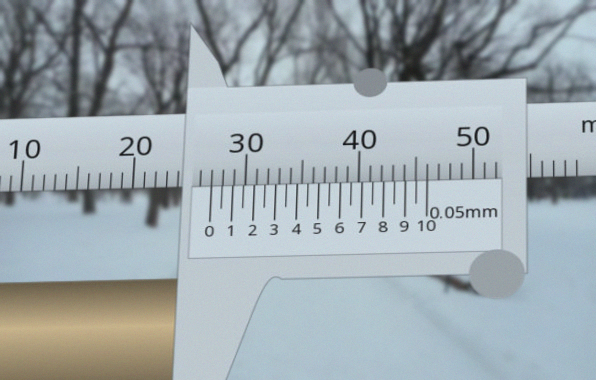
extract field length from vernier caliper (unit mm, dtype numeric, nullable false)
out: 27.0 mm
